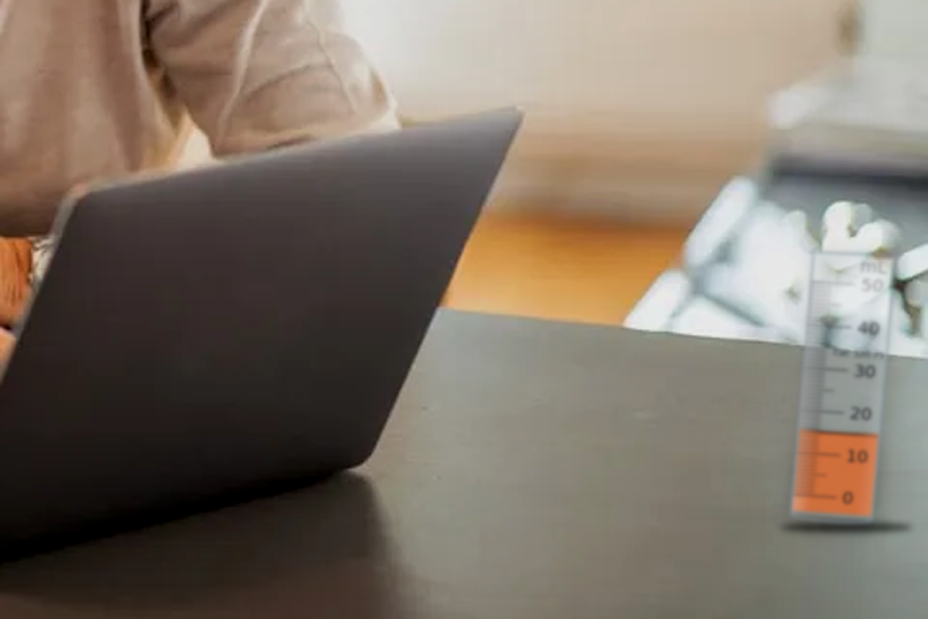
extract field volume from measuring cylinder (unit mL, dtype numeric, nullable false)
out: 15 mL
